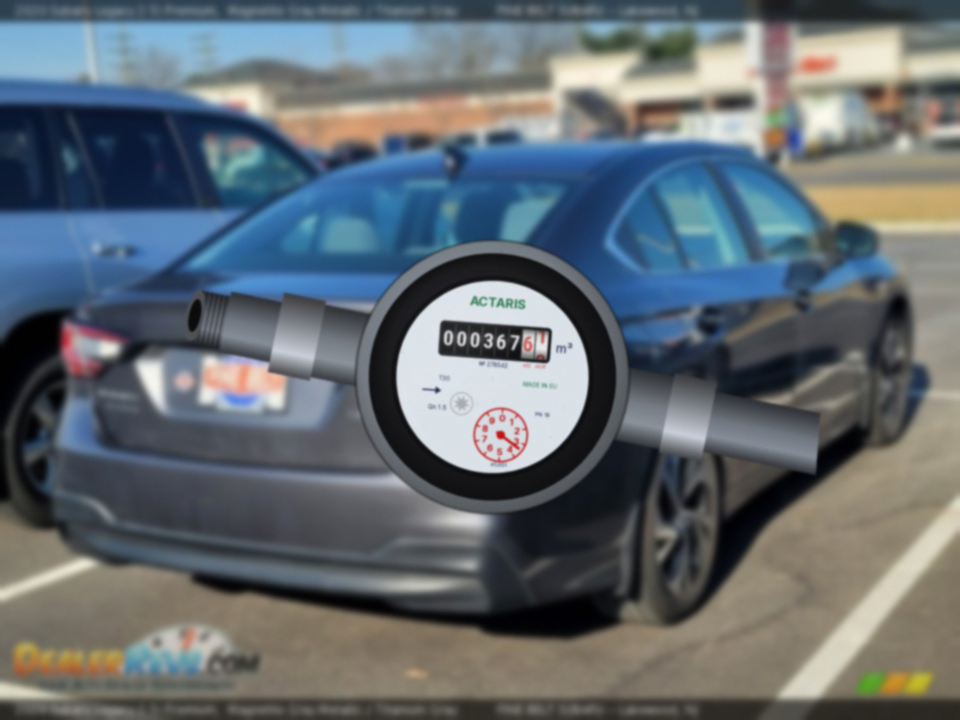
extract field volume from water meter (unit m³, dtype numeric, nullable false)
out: 367.613 m³
